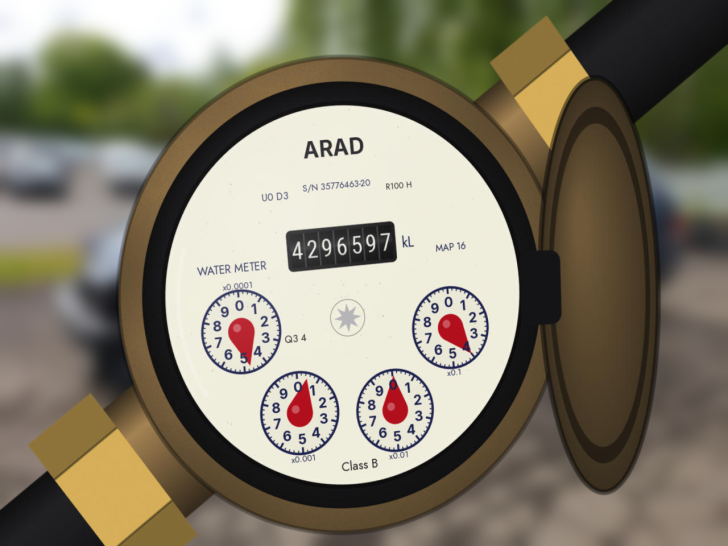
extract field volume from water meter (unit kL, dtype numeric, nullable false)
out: 4296597.4004 kL
